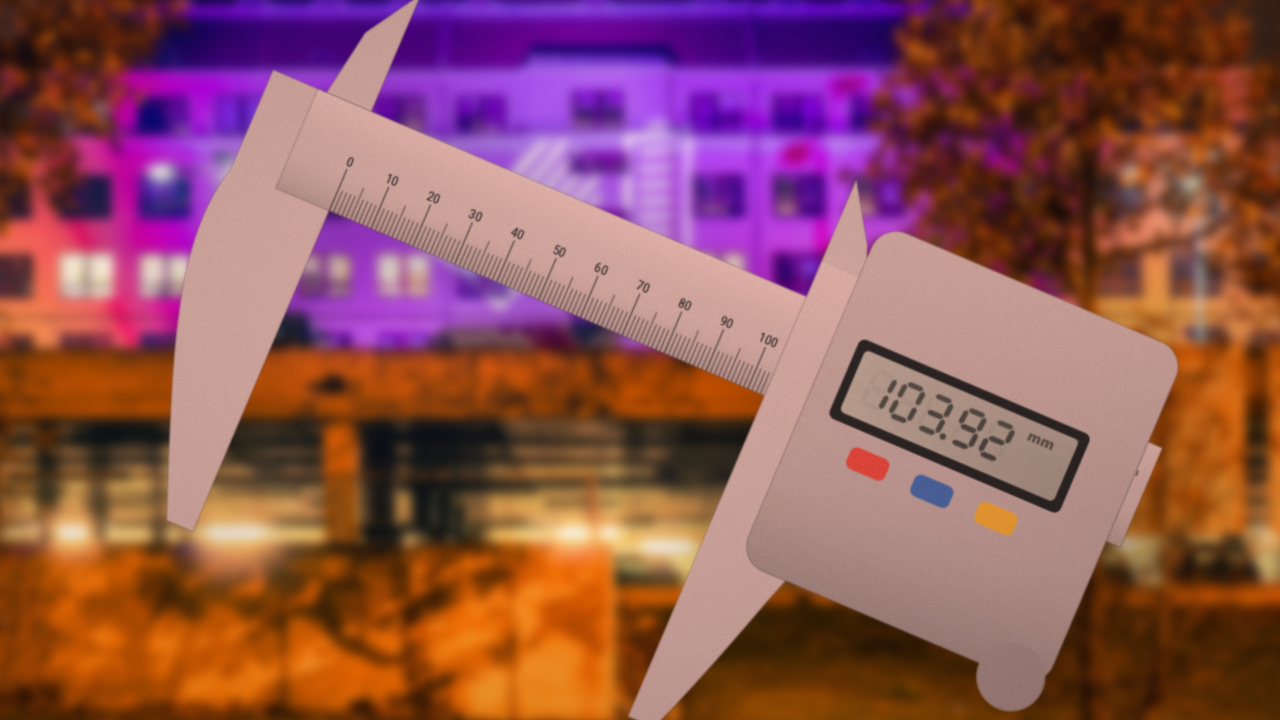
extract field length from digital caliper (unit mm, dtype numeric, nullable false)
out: 103.92 mm
